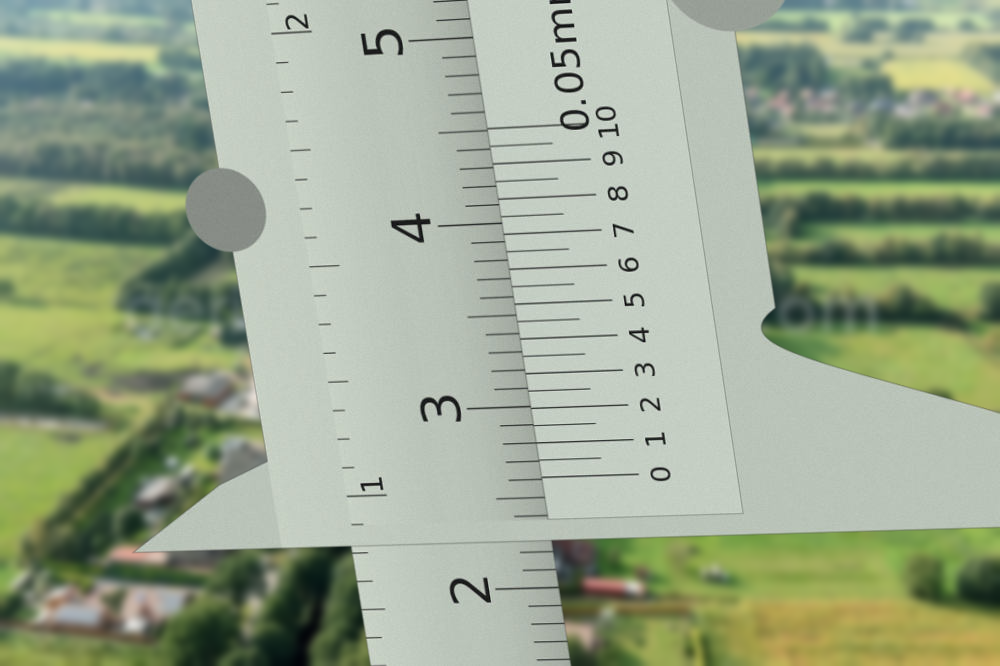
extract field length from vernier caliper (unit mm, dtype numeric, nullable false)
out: 26.1 mm
